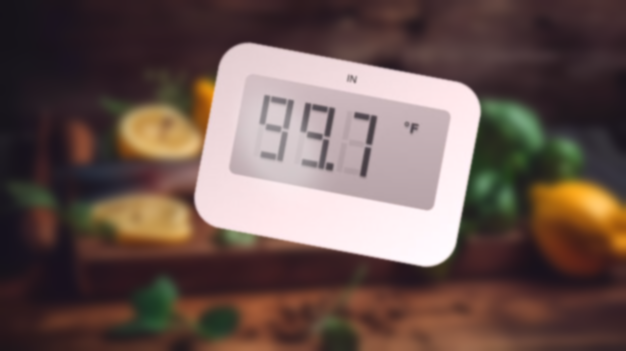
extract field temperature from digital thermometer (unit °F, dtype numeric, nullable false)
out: 99.7 °F
